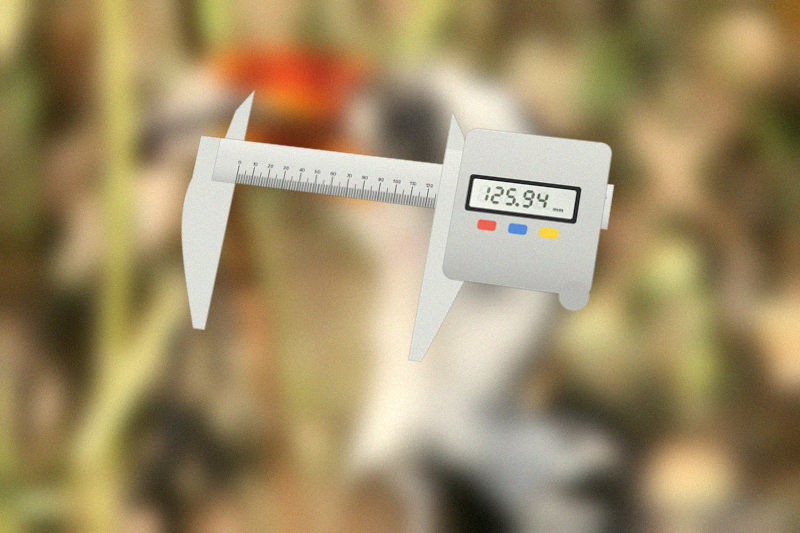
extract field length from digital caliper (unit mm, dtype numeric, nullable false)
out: 125.94 mm
